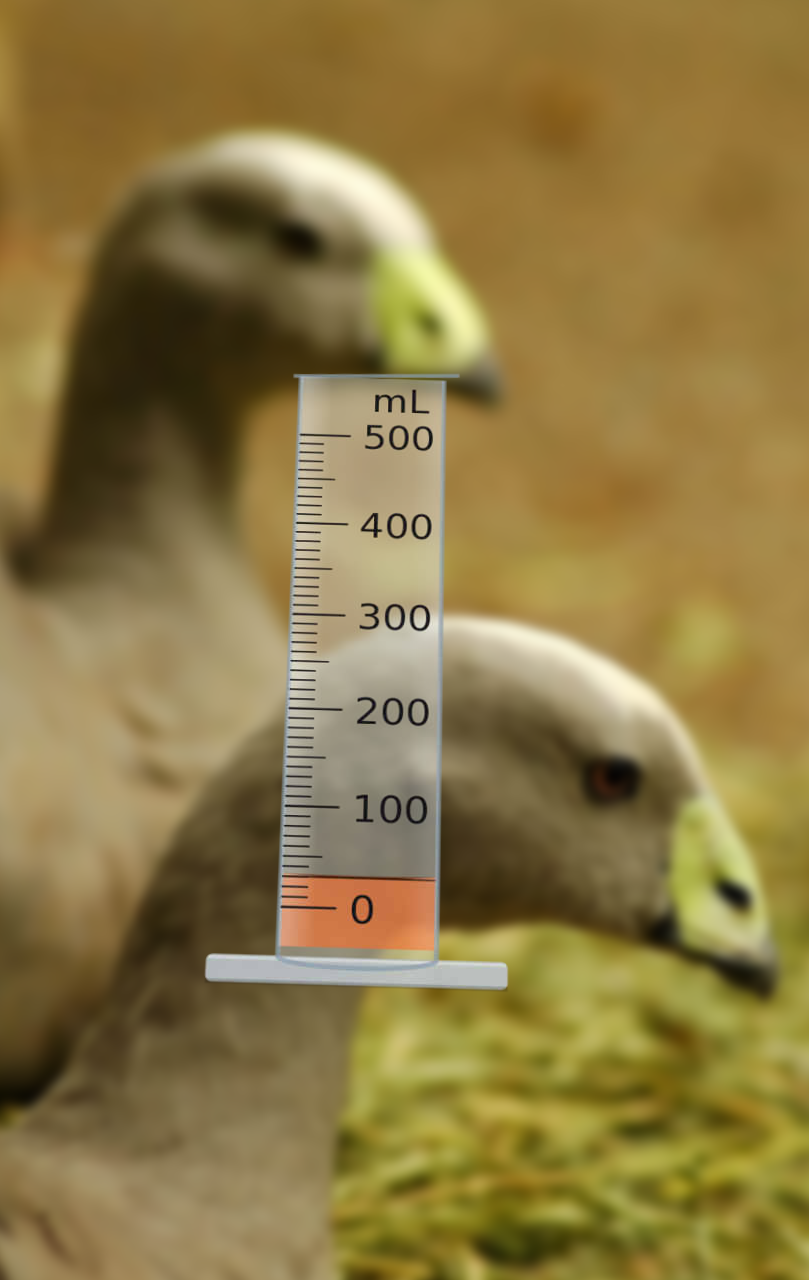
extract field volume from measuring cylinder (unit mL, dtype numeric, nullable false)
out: 30 mL
